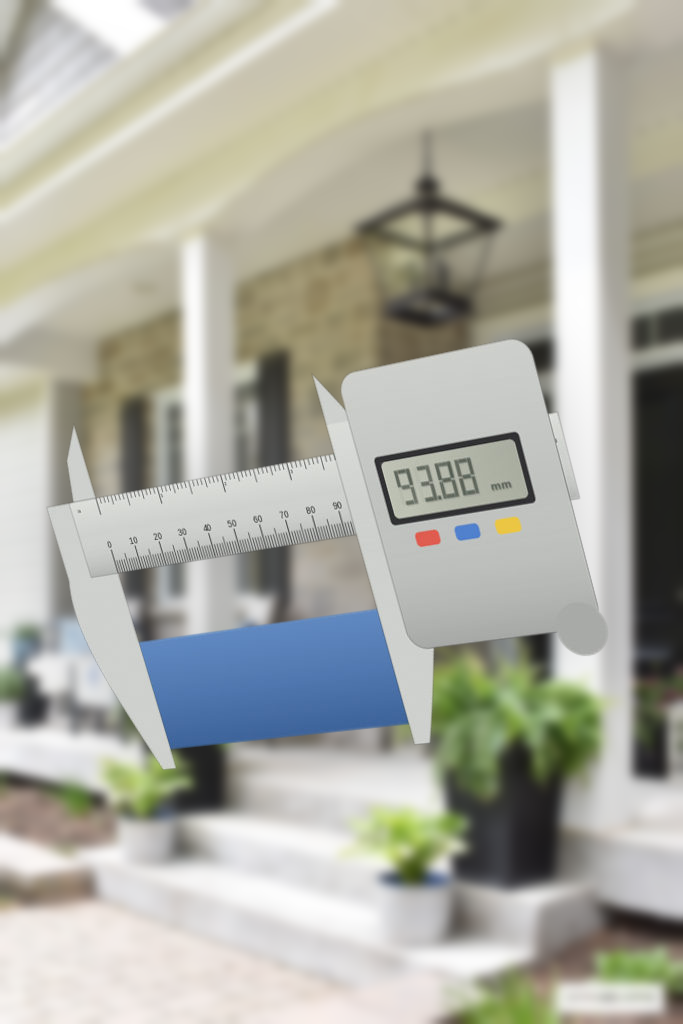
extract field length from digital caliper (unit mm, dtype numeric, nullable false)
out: 93.88 mm
